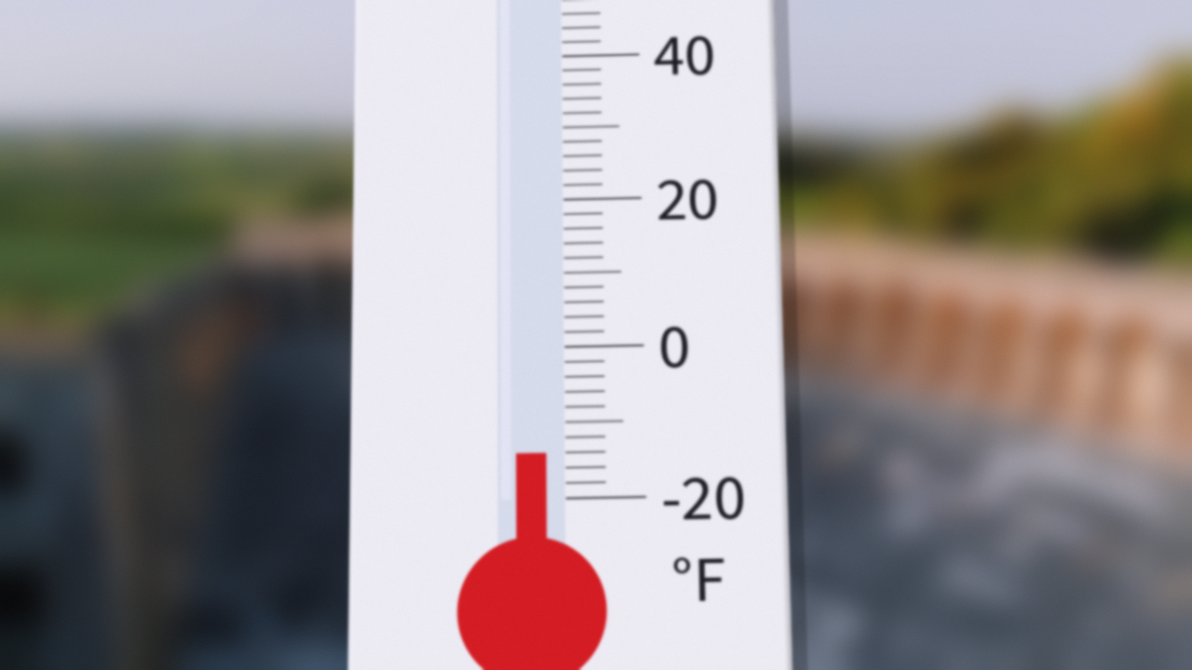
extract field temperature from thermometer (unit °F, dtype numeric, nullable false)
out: -14 °F
